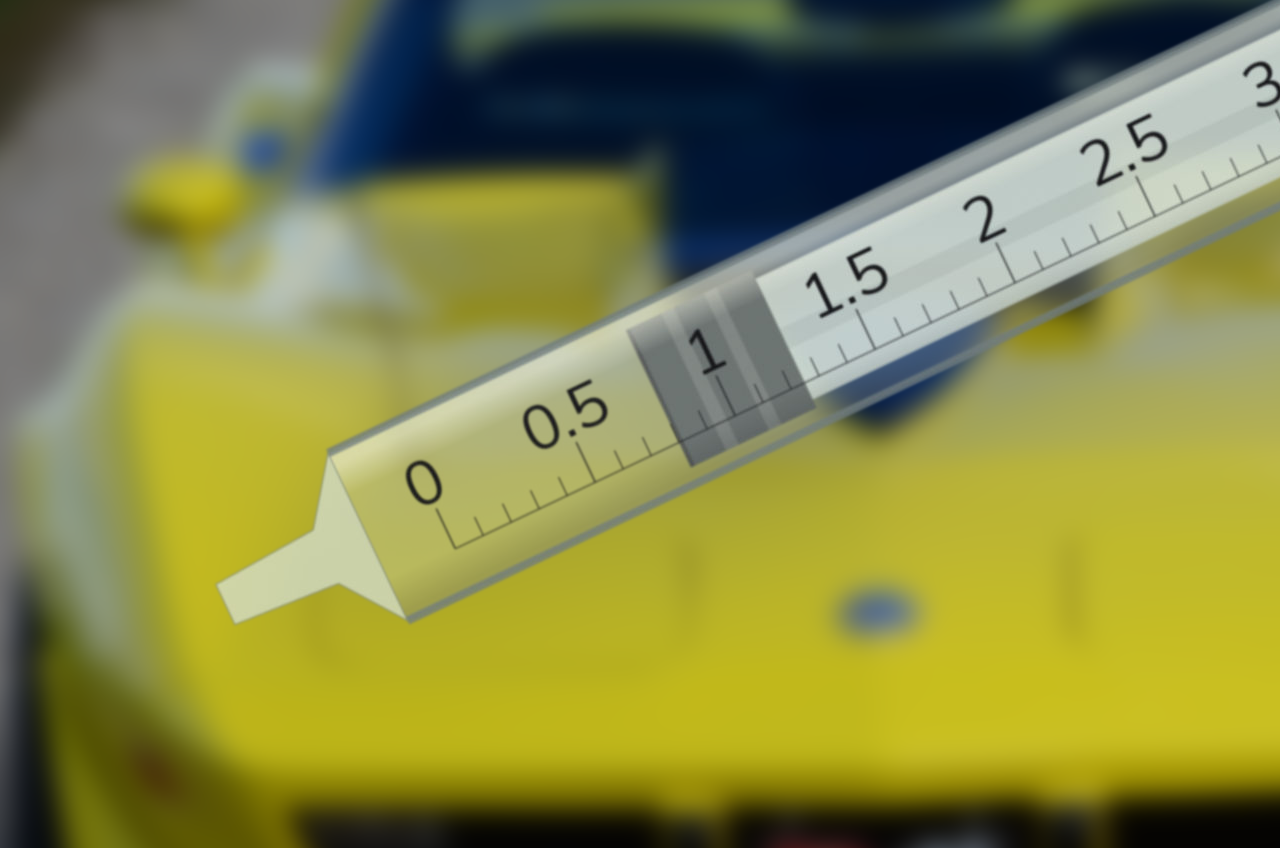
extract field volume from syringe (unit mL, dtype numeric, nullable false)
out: 0.8 mL
